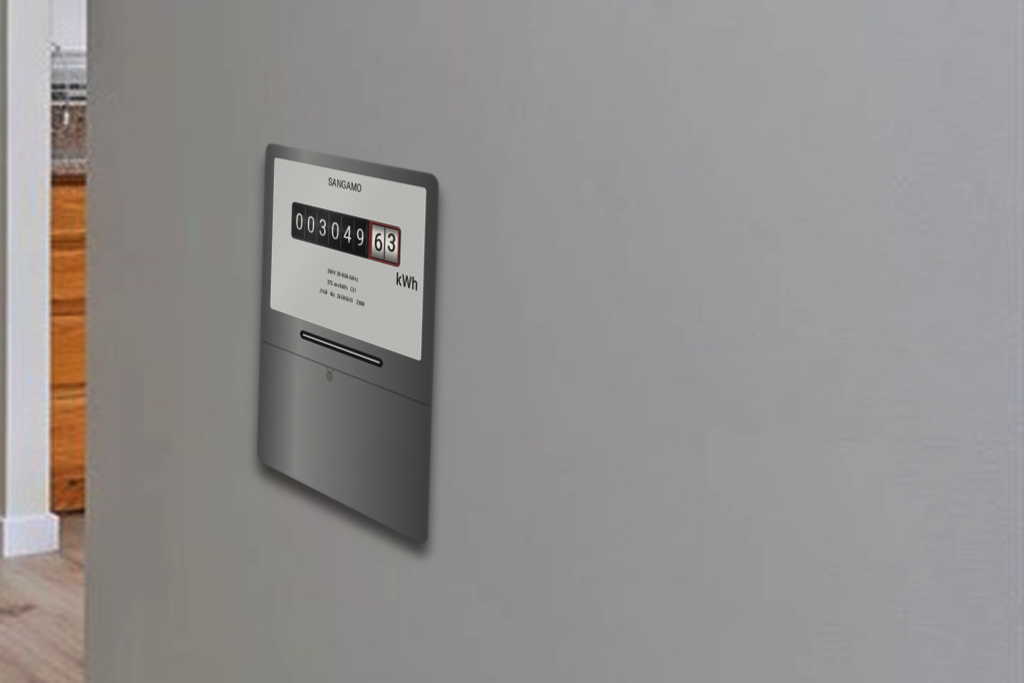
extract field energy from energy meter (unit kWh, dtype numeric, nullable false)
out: 3049.63 kWh
